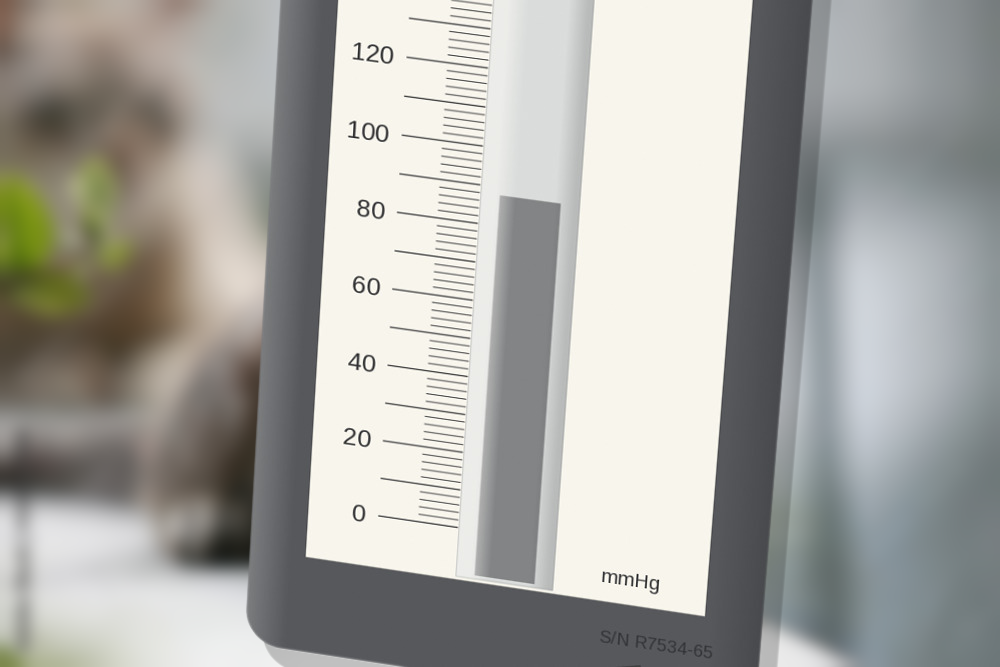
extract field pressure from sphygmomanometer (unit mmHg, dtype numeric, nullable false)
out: 88 mmHg
